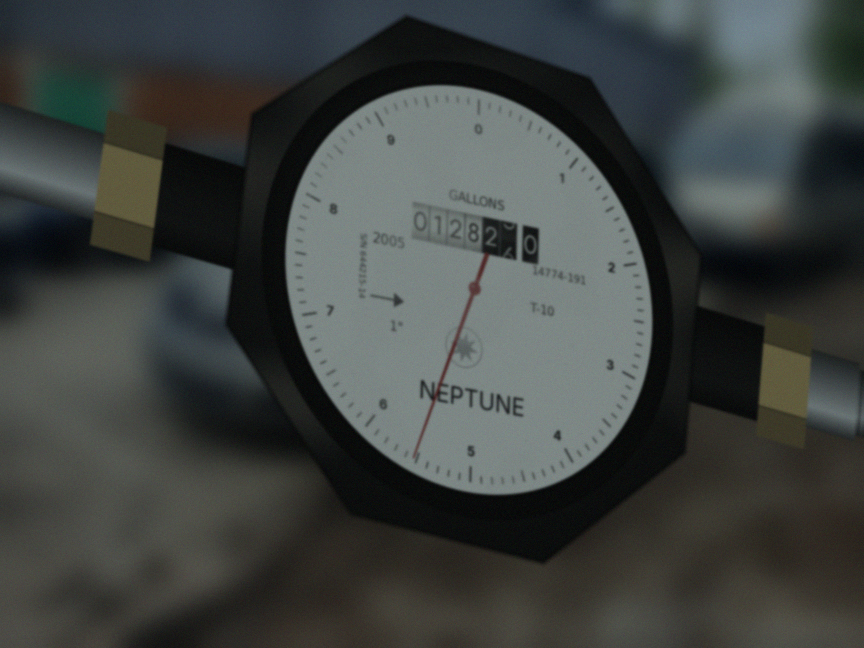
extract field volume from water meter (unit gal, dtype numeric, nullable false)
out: 128255.5 gal
